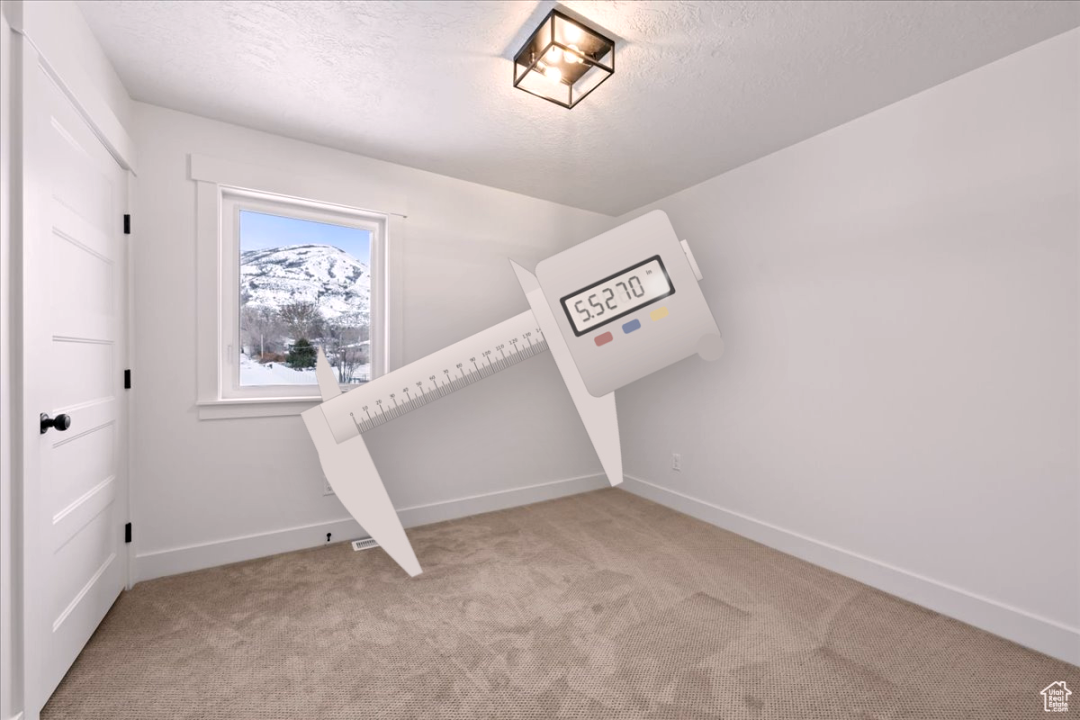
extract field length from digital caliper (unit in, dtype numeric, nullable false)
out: 5.5270 in
